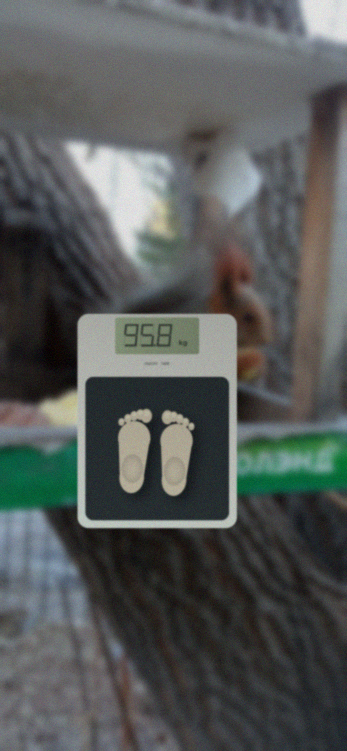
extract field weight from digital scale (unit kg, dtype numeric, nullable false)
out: 95.8 kg
